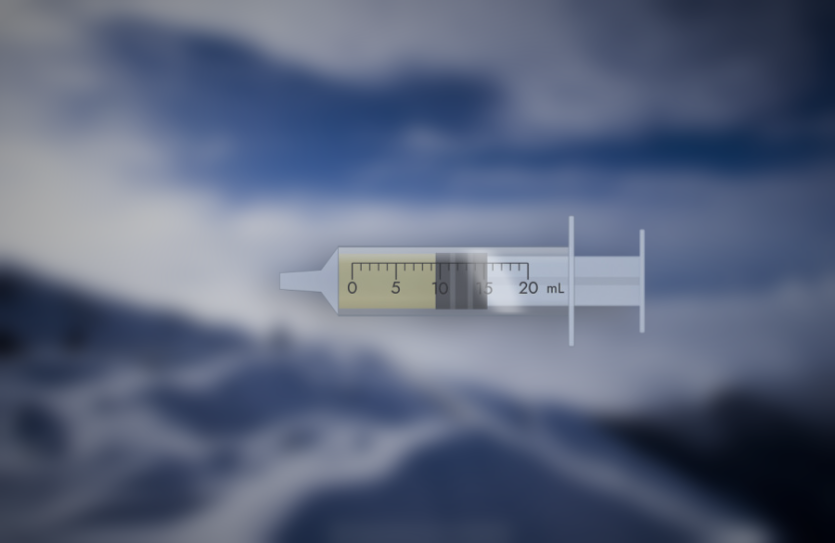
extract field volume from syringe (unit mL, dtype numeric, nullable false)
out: 9.5 mL
